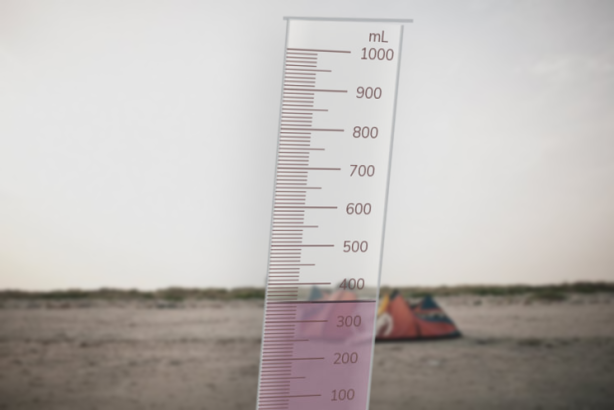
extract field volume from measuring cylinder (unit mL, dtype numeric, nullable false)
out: 350 mL
